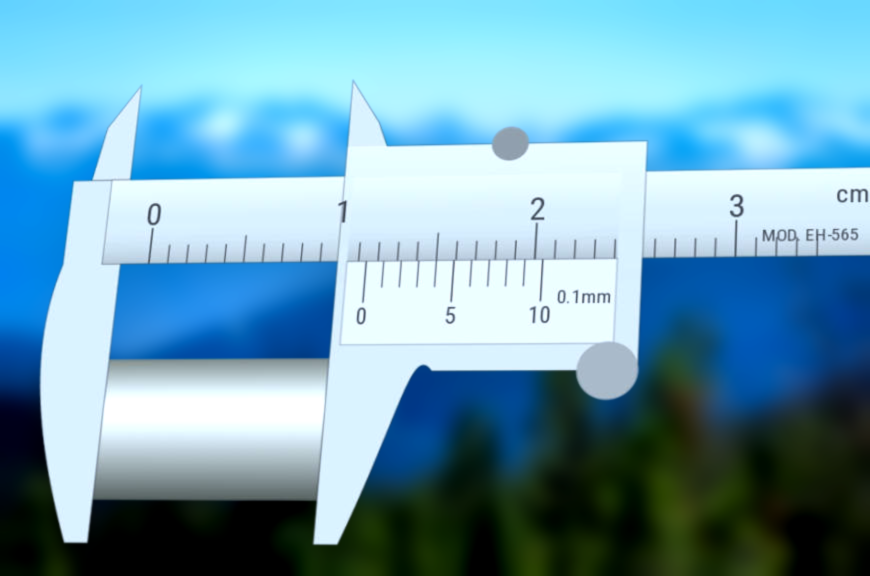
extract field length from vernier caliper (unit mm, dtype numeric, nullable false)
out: 11.4 mm
